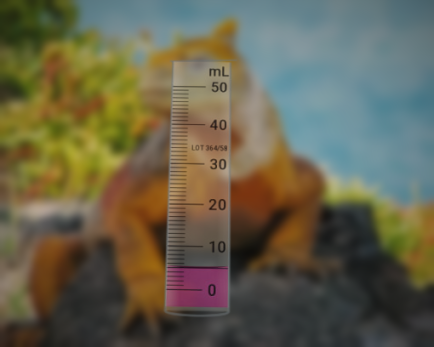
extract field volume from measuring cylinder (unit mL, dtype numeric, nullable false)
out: 5 mL
